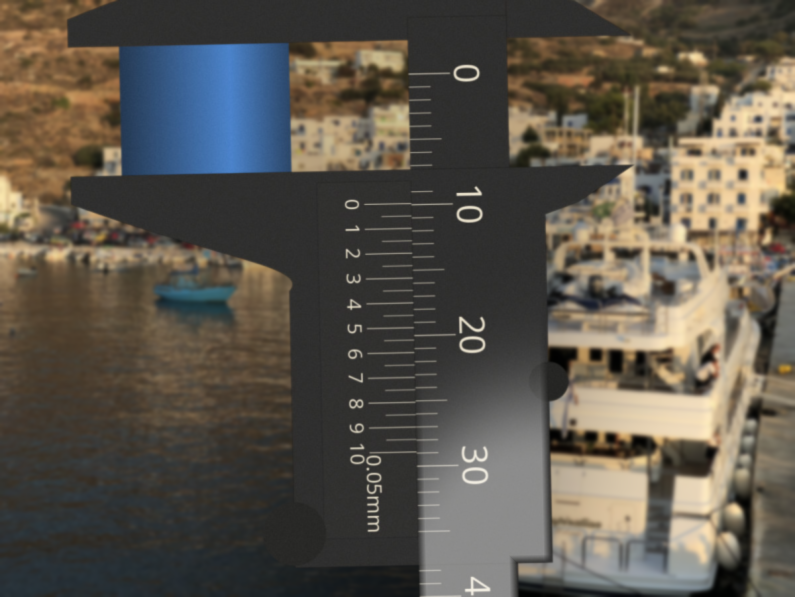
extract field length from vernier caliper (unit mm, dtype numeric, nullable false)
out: 9.9 mm
